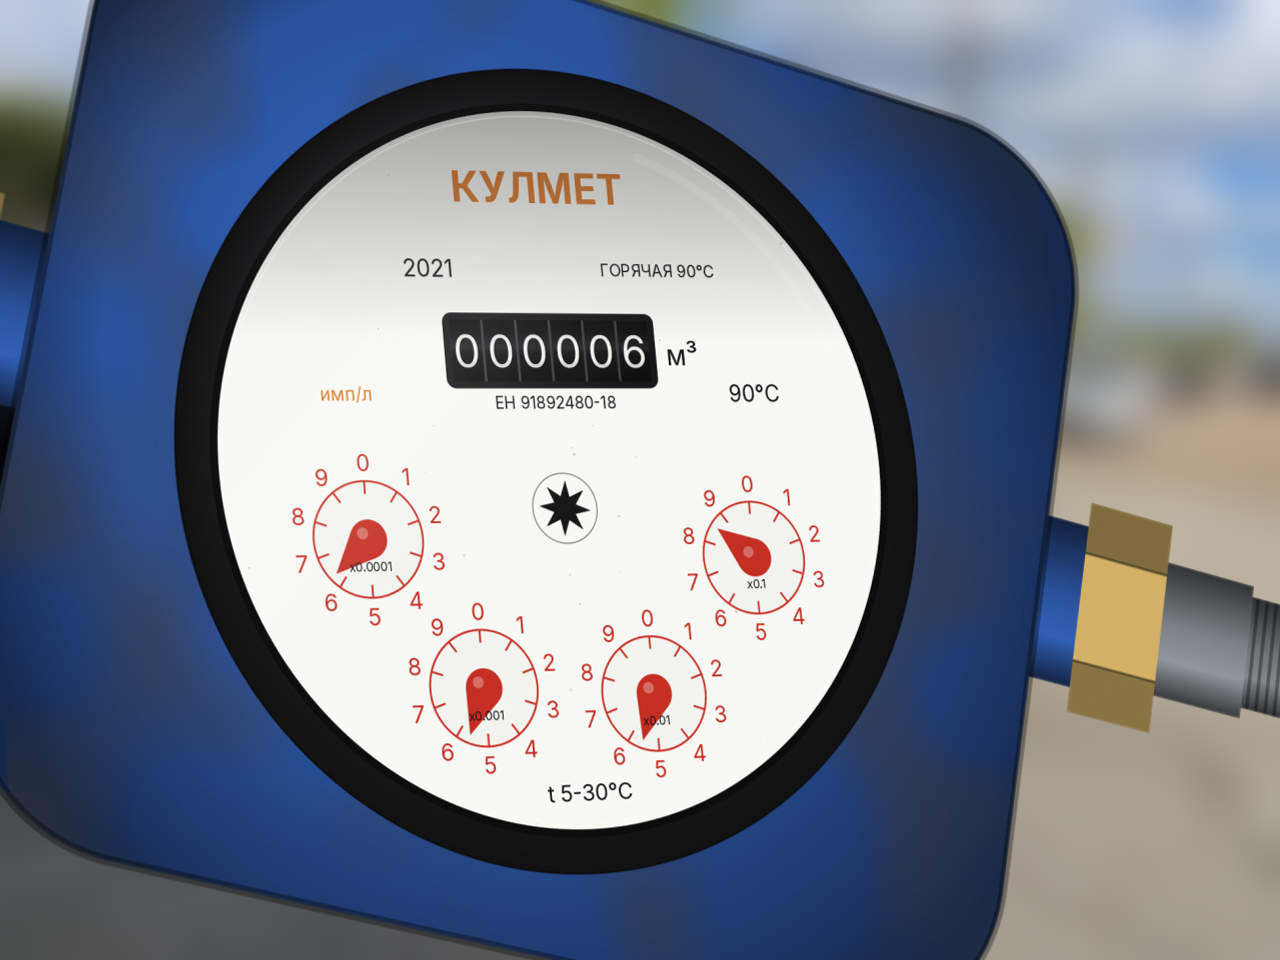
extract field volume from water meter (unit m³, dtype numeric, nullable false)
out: 6.8556 m³
